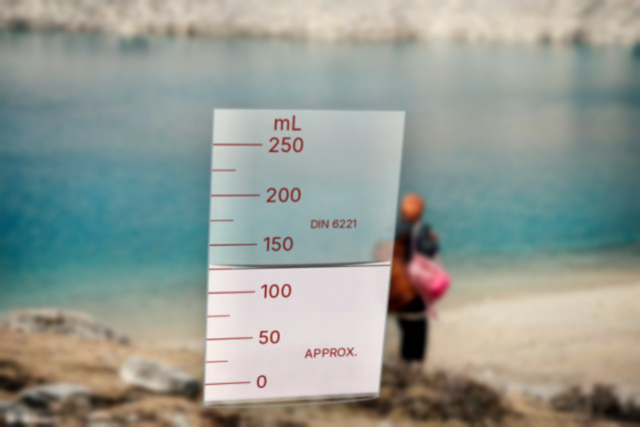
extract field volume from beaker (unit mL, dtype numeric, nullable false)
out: 125 mL
